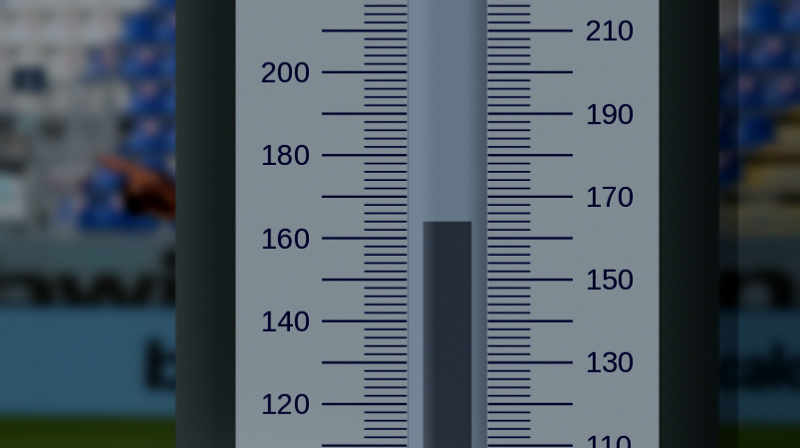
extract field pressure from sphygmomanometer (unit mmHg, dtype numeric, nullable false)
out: 164 mmHg
